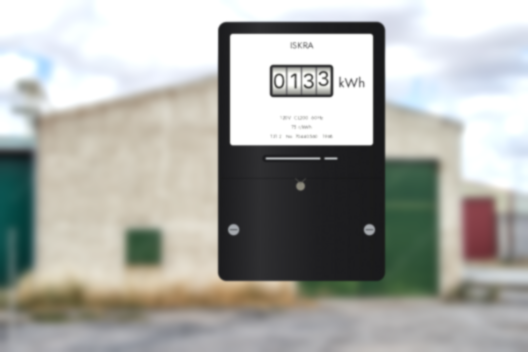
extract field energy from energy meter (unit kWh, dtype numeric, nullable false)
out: 133 kWh
